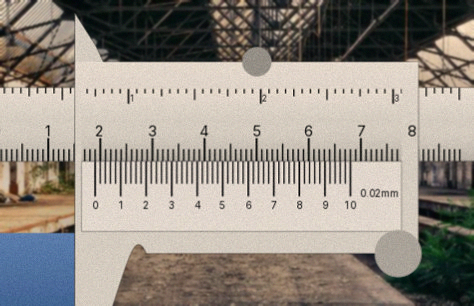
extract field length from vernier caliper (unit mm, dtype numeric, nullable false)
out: 19.0 mm
